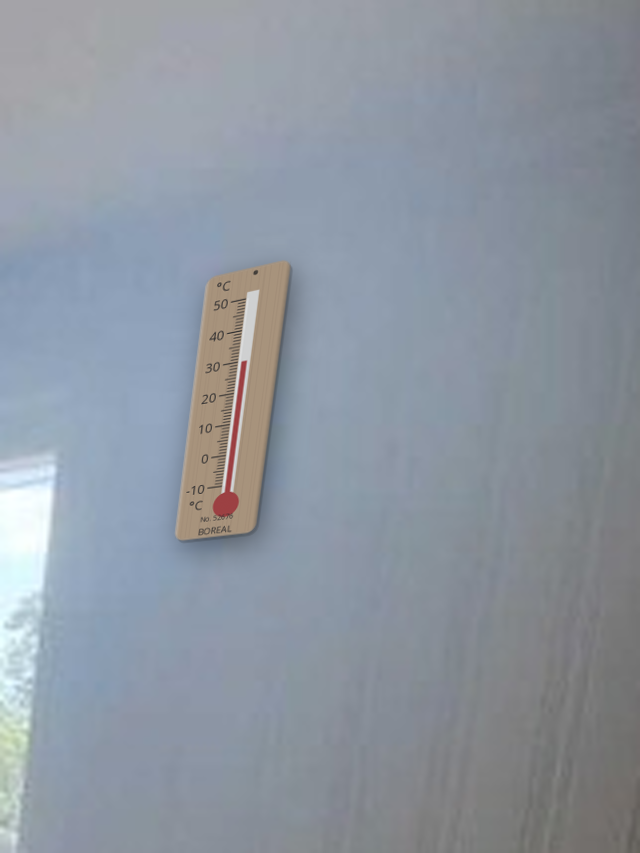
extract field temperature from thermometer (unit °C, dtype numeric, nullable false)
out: 30 °C
